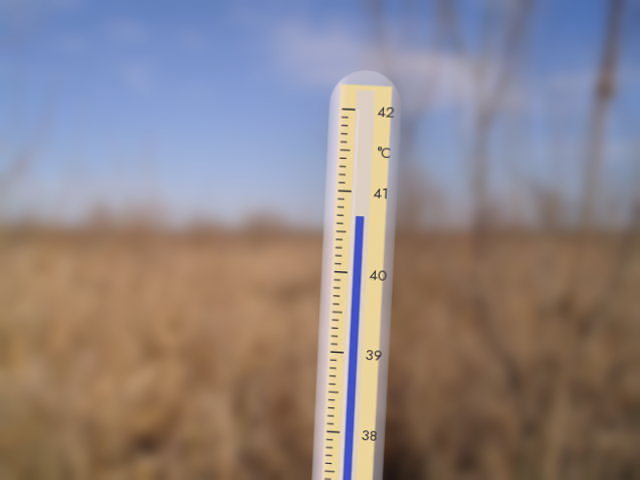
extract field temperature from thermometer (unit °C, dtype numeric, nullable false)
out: 40.7 °C
